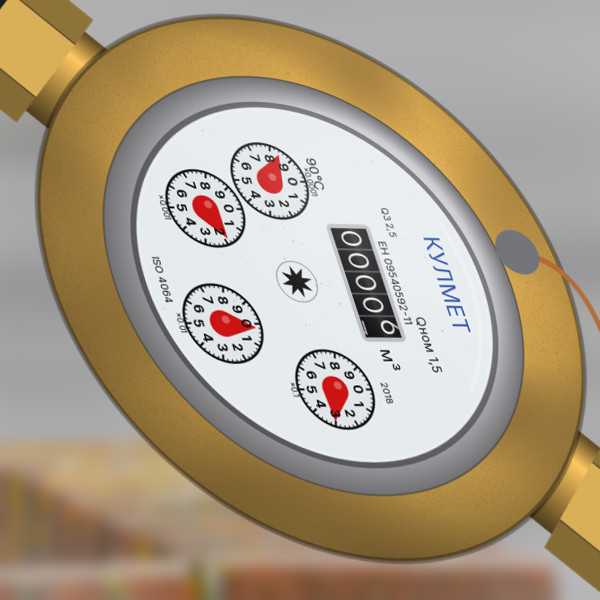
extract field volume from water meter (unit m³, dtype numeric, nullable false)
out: 6.3018 m³
